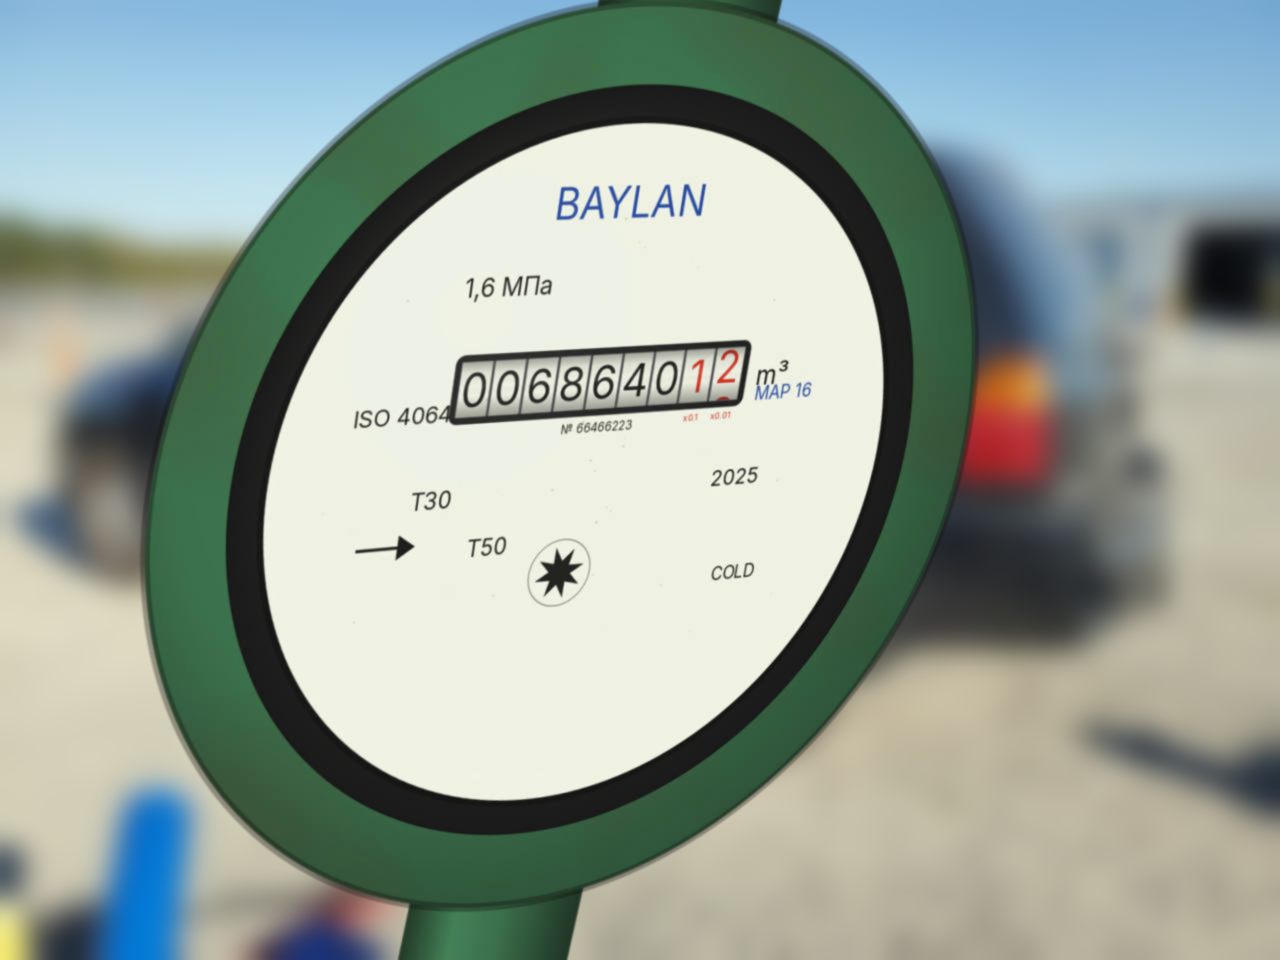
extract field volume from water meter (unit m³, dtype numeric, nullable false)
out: 68640.12 m³
